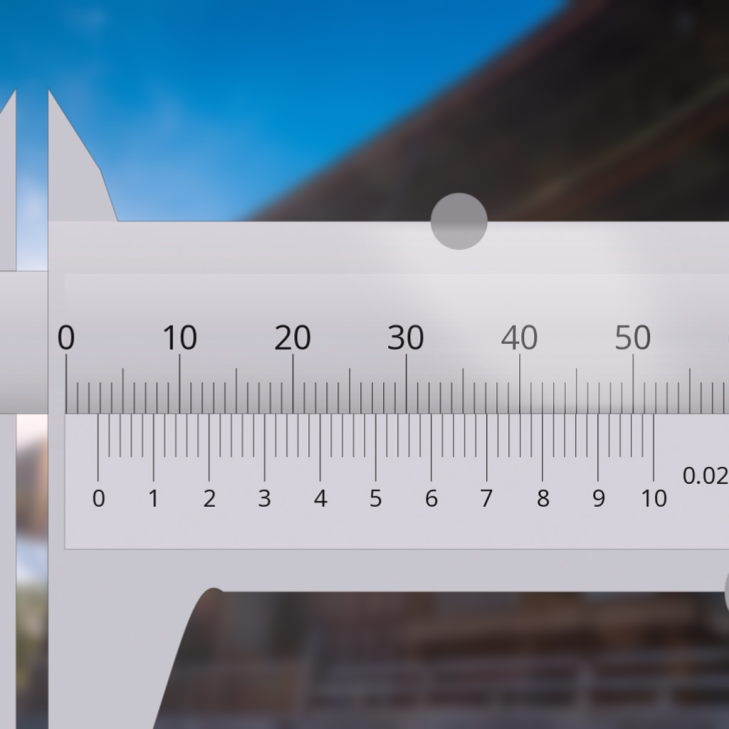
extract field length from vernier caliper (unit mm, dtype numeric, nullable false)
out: 2.8 mm
